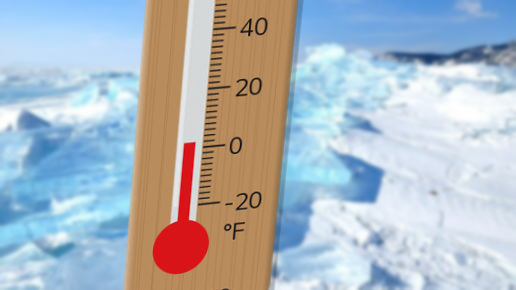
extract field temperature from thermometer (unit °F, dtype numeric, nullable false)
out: 2 °F
